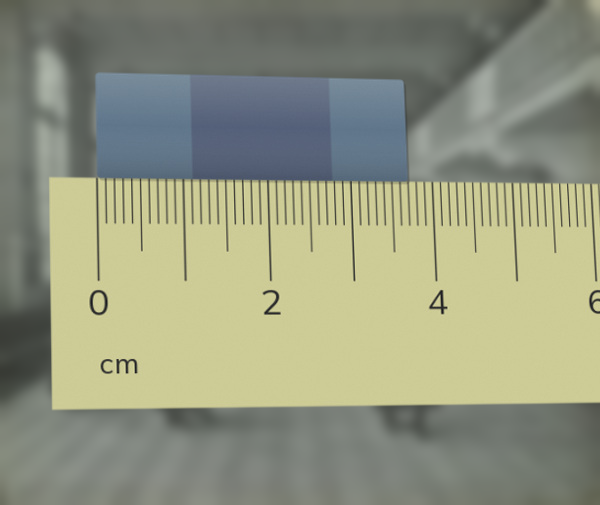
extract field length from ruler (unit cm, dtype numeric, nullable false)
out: 3.7 cm
